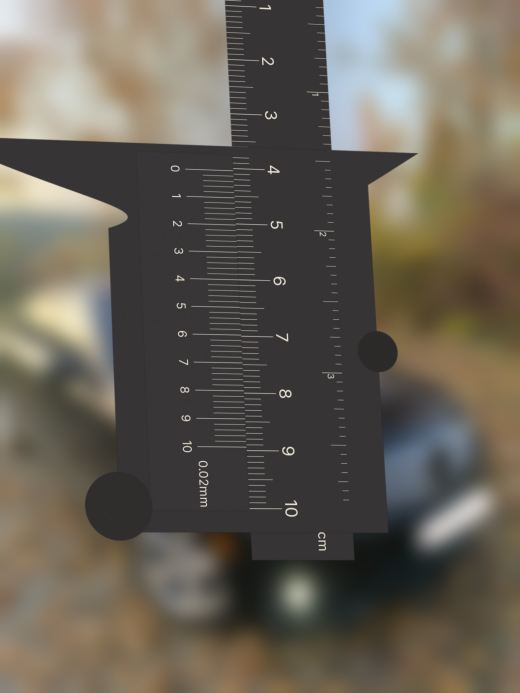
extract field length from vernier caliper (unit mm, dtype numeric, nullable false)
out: 40.4 mm
